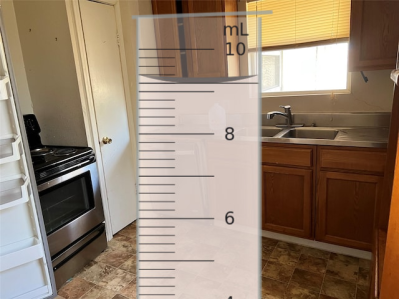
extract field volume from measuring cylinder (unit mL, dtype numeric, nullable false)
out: 9.2 mL
